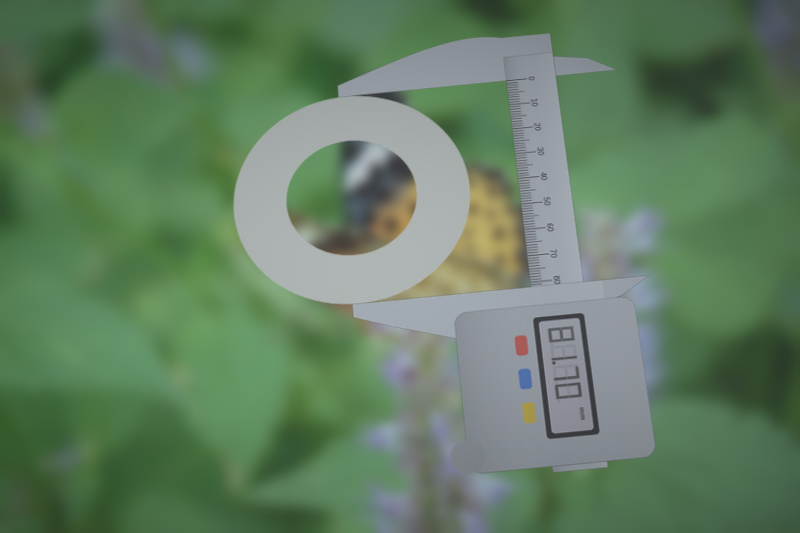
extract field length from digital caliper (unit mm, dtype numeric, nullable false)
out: 81.70 mm
